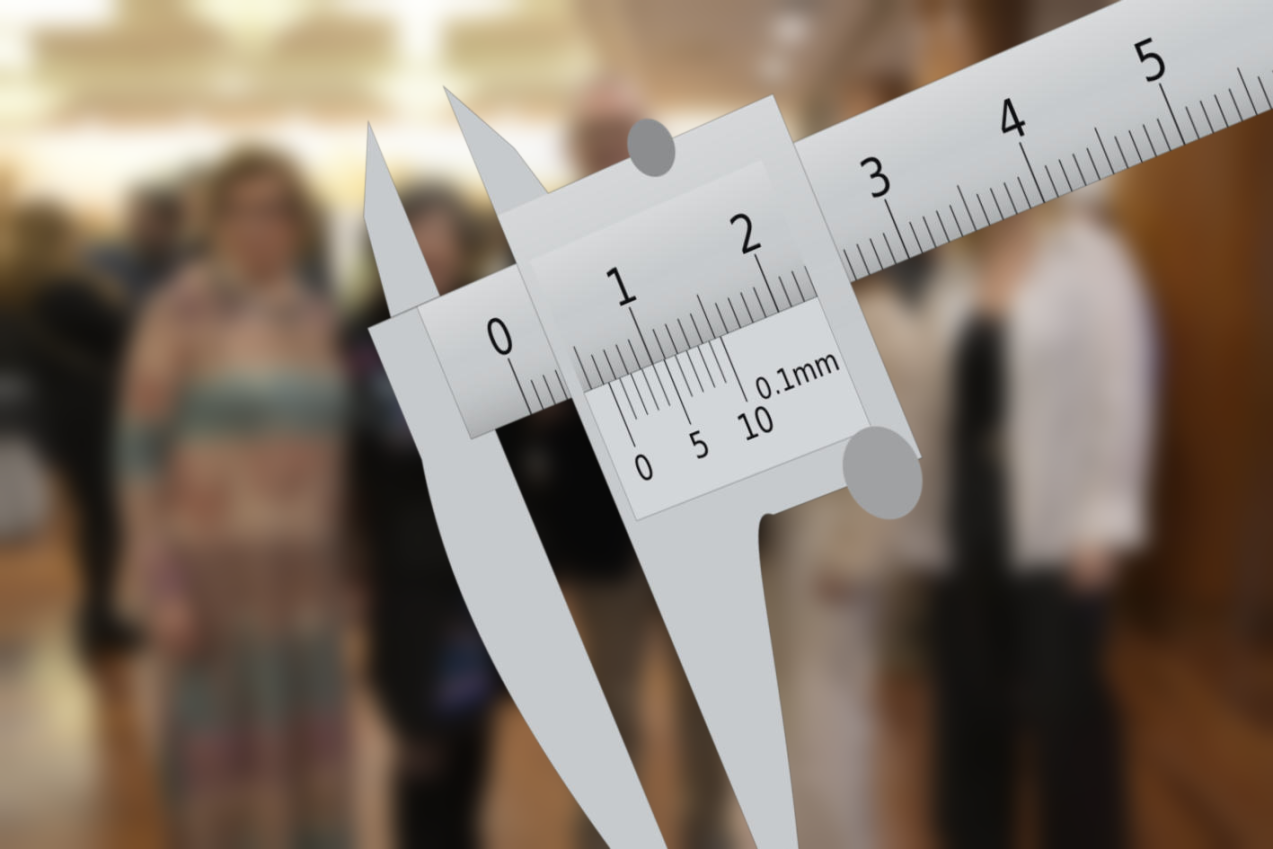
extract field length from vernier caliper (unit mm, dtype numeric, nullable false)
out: 6.4 mm
